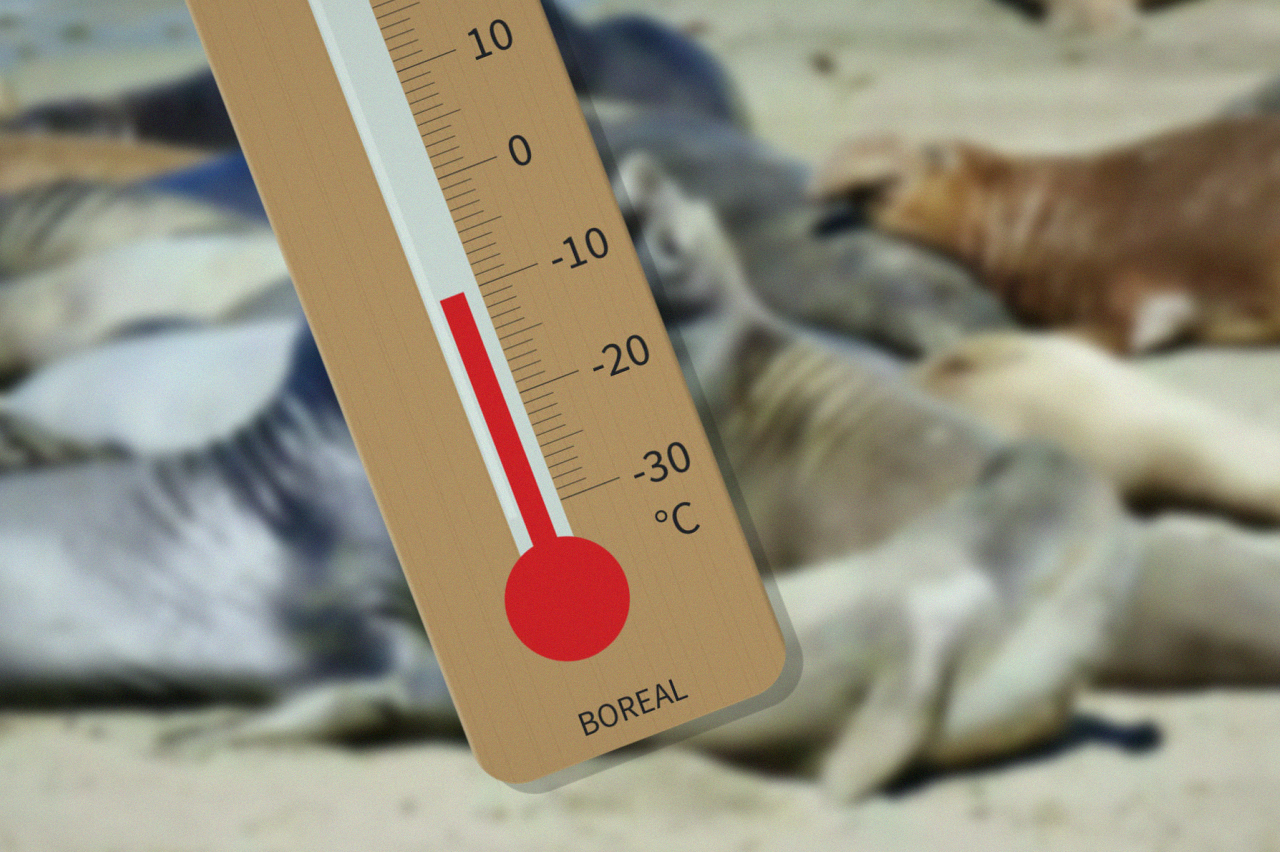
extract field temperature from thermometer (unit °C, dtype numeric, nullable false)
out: -10 °C
